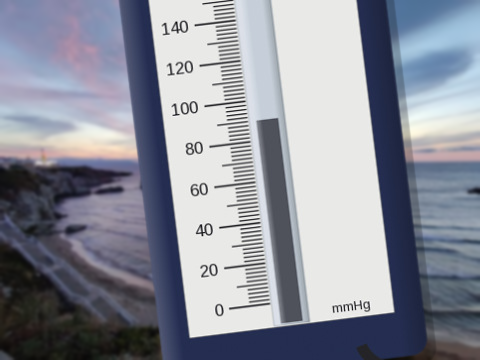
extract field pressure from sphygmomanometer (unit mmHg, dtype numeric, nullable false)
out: 90 mmHg
